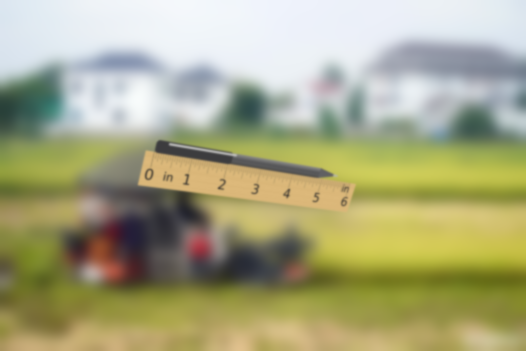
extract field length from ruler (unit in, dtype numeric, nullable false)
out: 5.5 in
